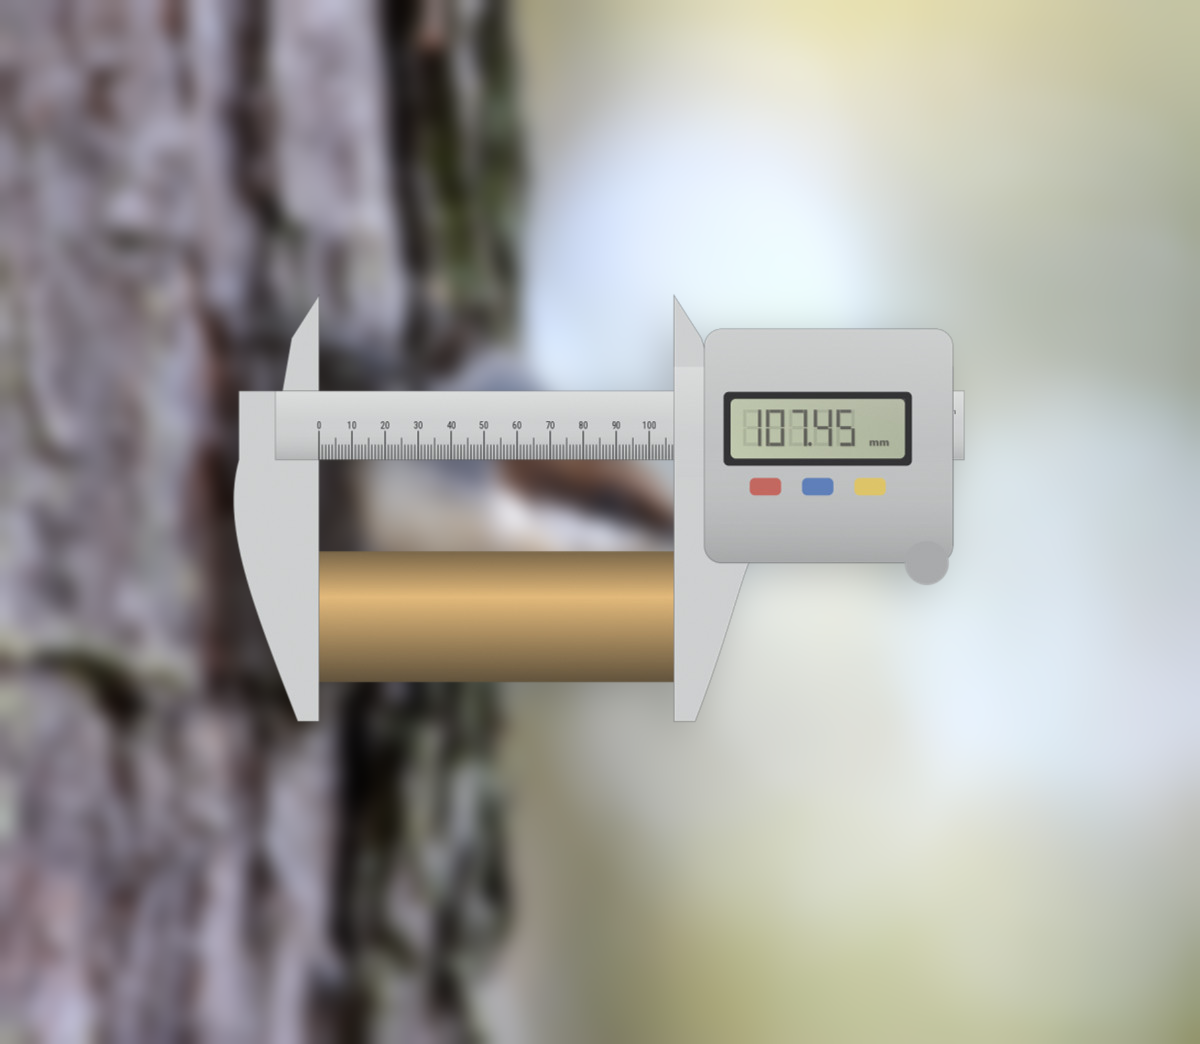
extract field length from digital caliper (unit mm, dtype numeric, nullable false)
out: 107.45 mm
